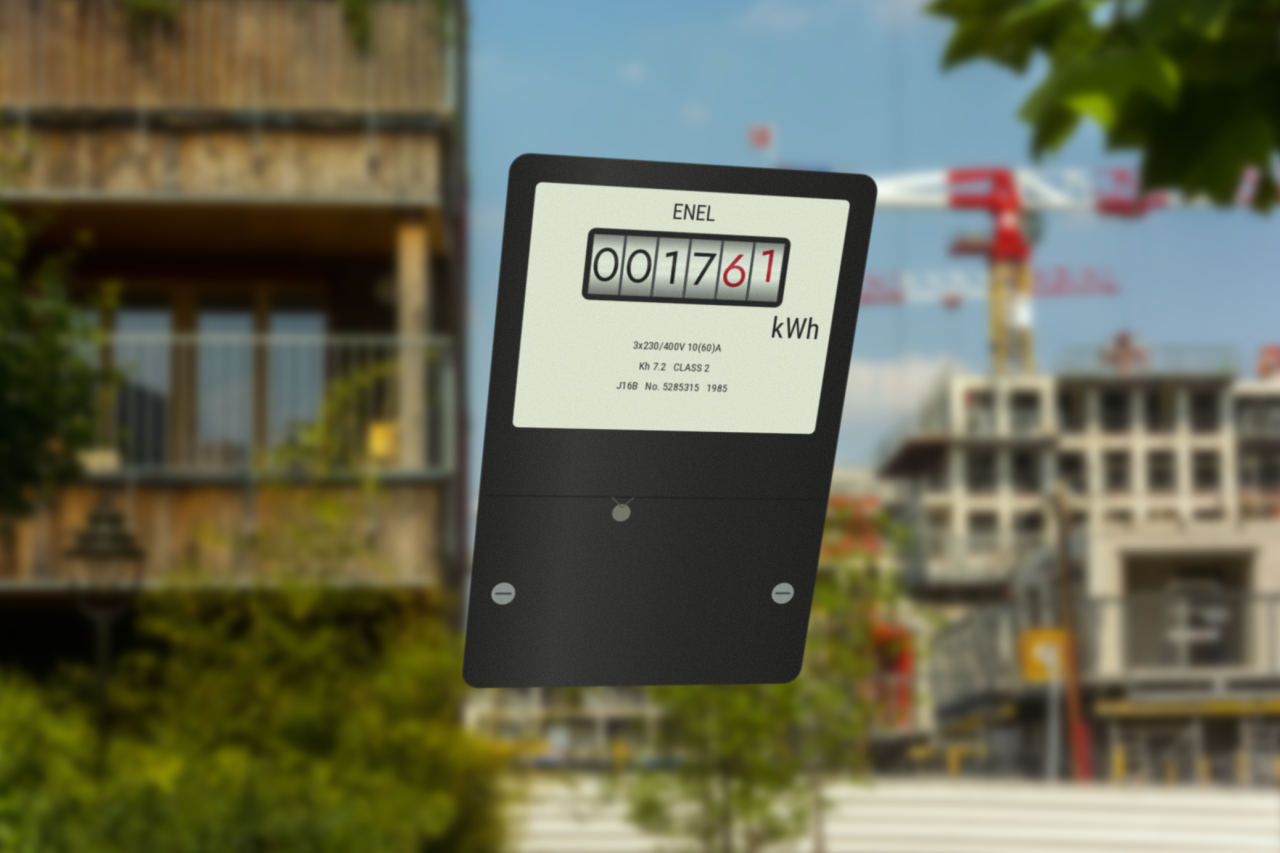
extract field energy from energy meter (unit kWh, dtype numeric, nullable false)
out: 17.61 kWh
